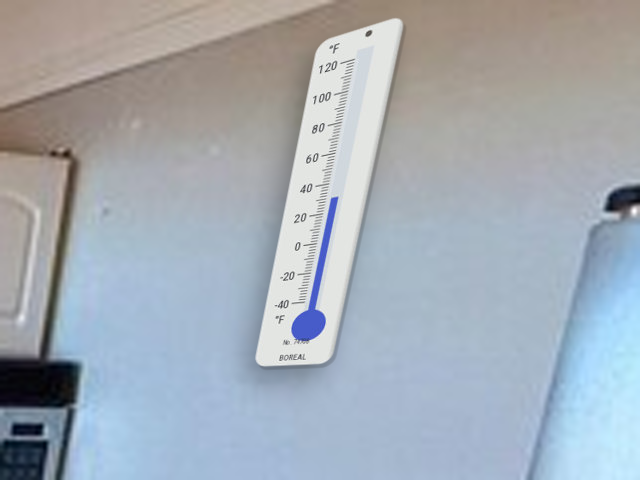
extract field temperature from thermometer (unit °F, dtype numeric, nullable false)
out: 30 °F
